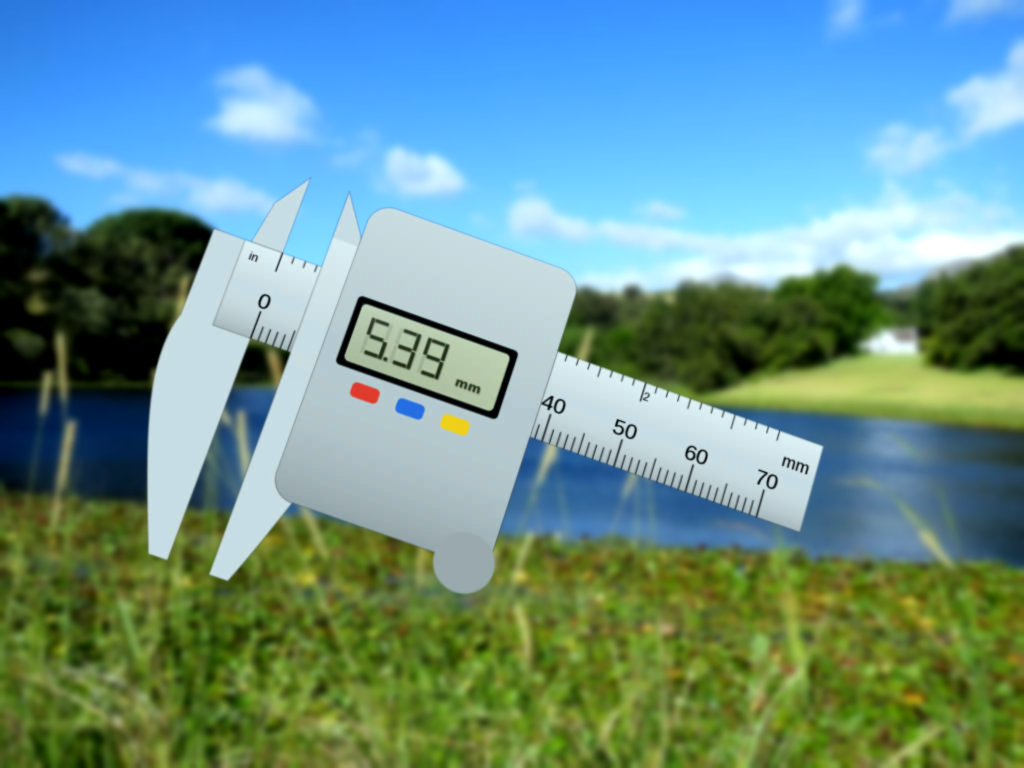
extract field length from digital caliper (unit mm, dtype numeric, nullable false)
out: 5.39 mm
